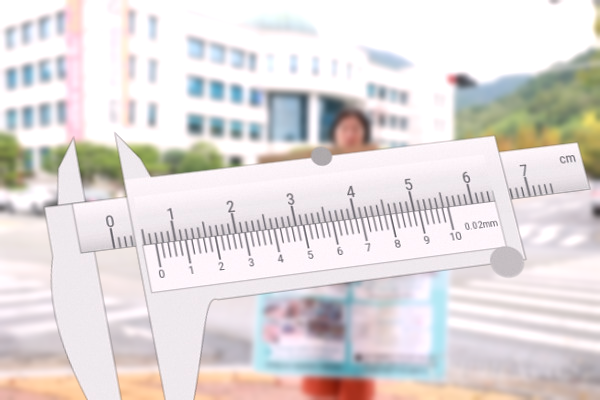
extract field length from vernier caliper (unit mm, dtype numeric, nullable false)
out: 6.8 mm
